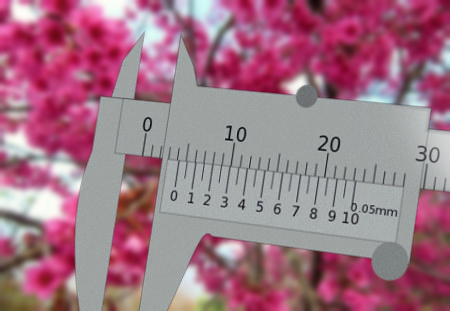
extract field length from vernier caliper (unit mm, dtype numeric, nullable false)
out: 4.2 mm
